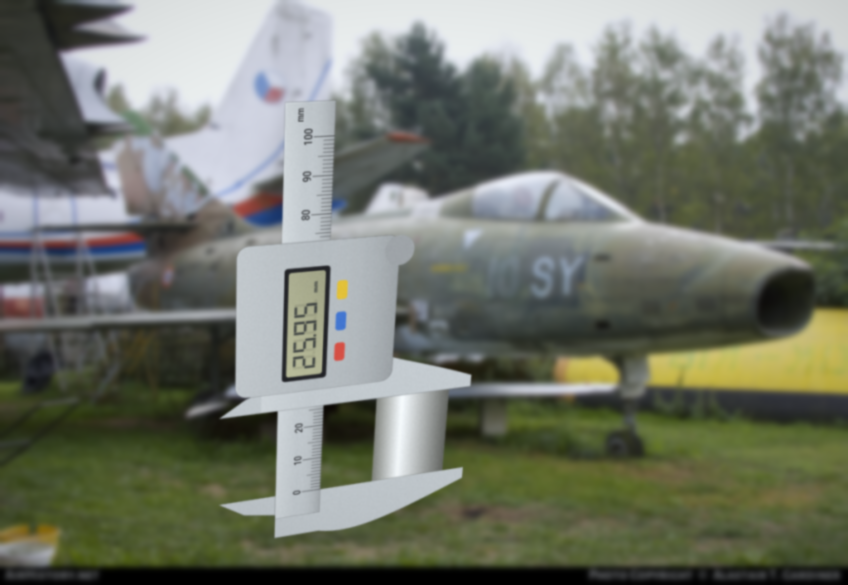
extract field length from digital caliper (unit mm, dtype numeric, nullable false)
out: 25.95 mm
